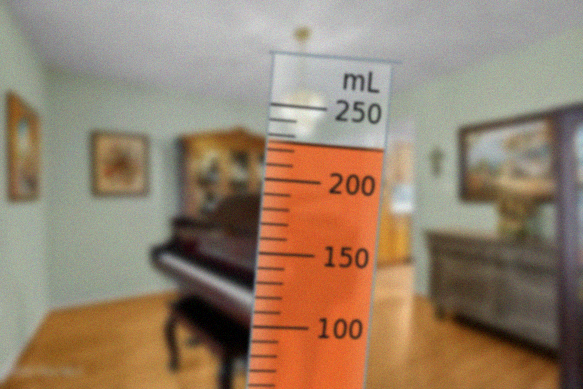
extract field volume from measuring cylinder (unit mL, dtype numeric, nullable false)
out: 225 mL
